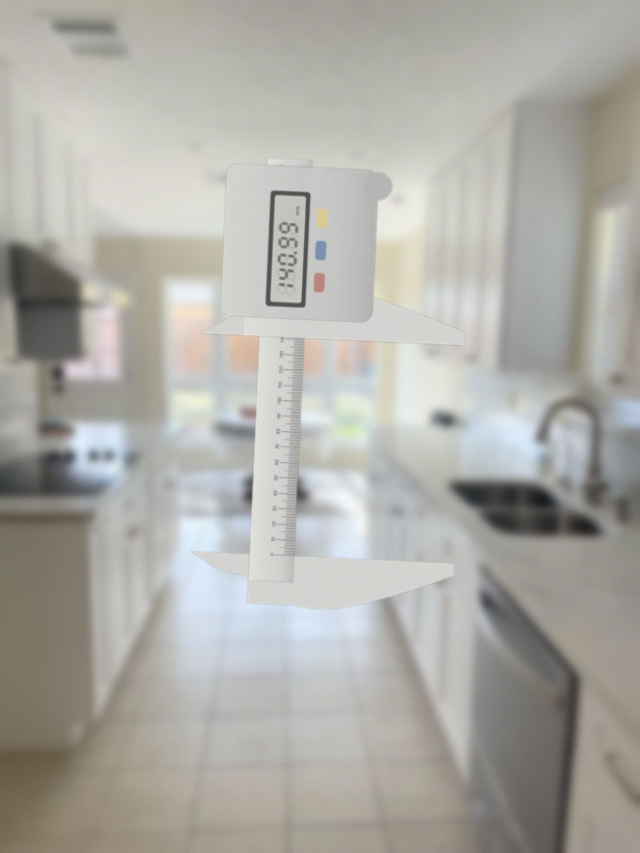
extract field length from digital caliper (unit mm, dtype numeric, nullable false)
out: 140.99 mm
